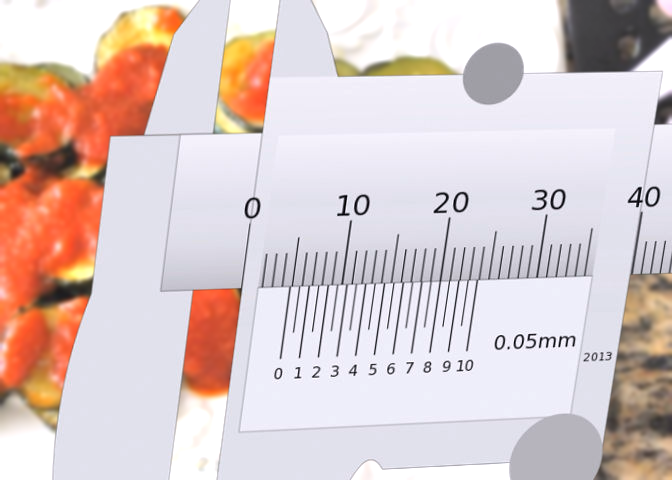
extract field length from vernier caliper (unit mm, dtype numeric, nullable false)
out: 4.8 mm
